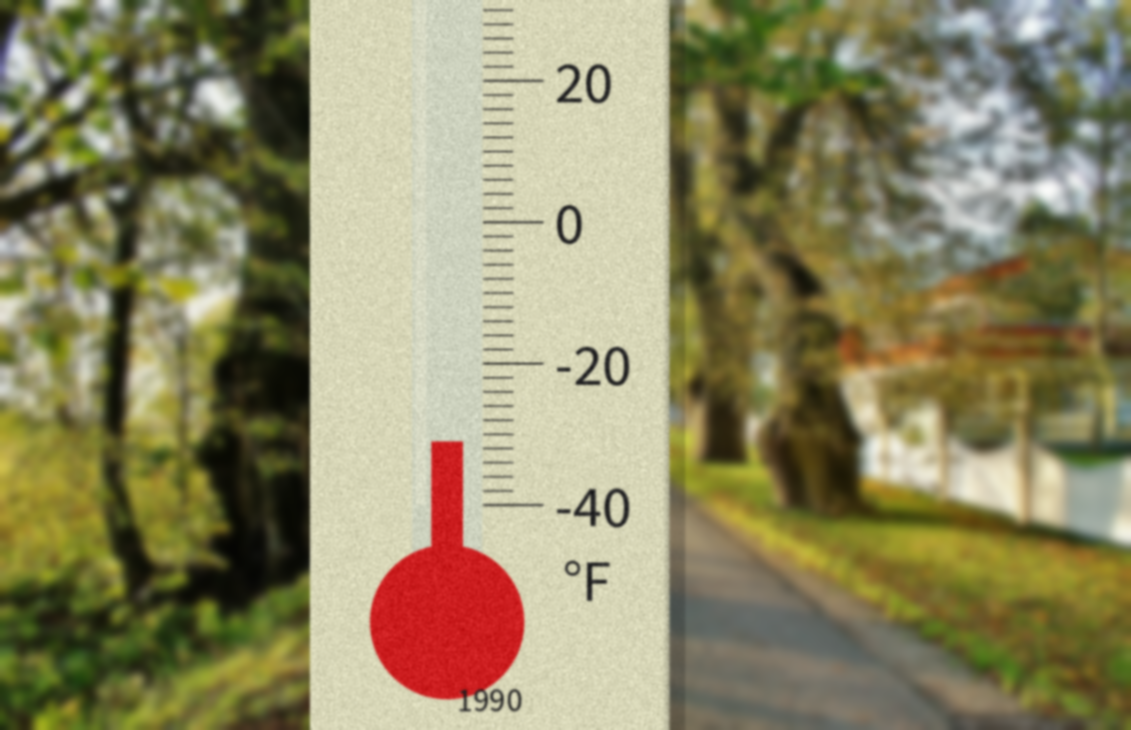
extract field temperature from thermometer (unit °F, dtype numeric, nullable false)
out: -31 °F
